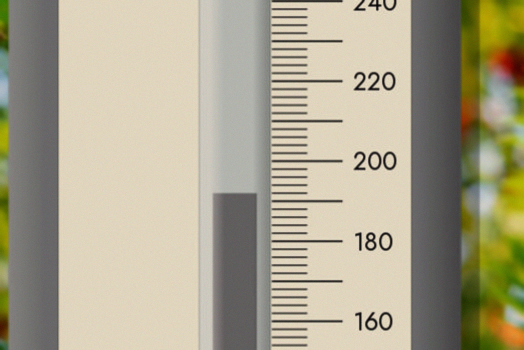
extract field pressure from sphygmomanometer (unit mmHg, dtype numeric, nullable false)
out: 192 mmHg
